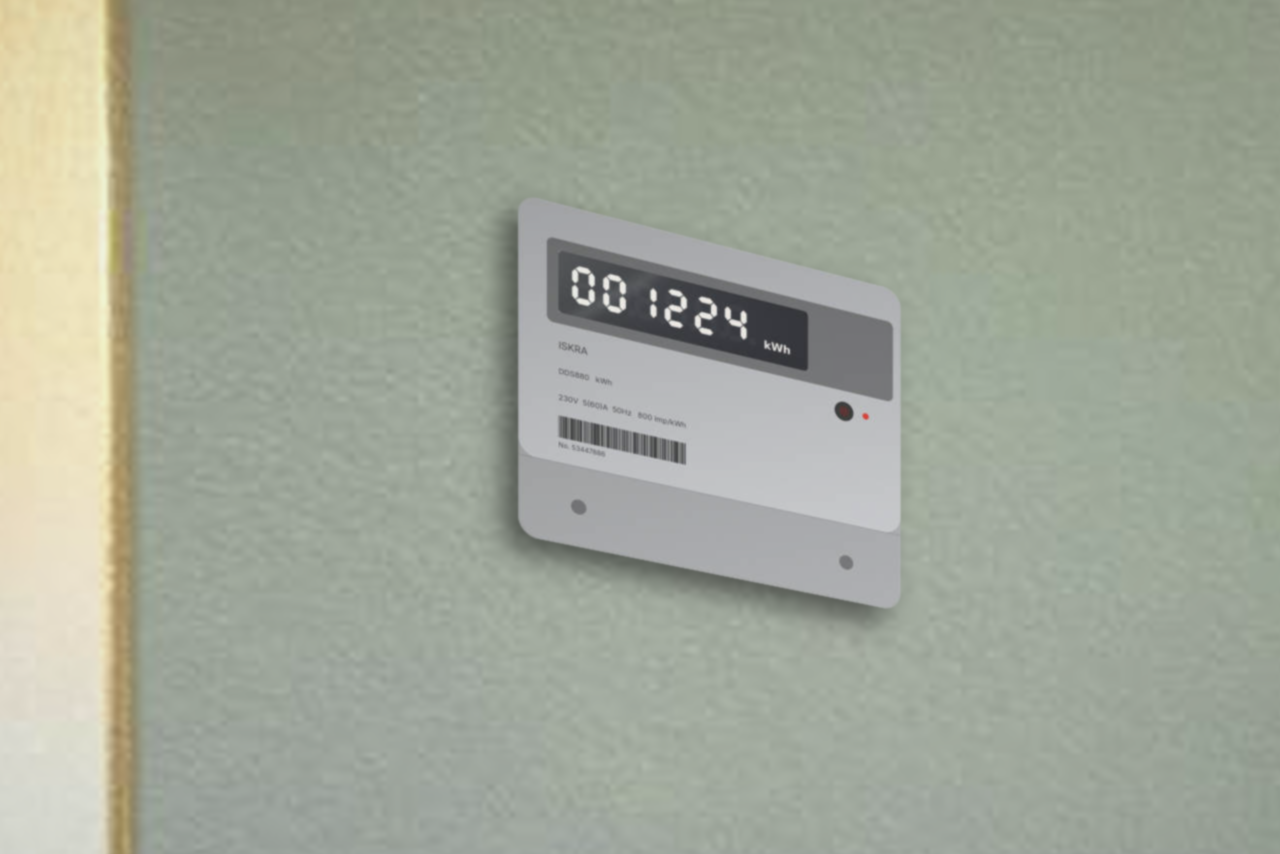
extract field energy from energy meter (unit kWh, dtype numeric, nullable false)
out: 1224 kWh
